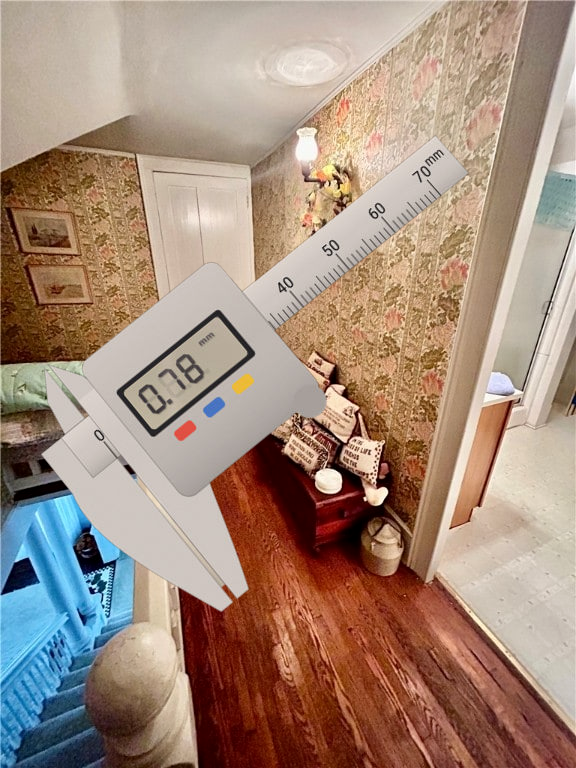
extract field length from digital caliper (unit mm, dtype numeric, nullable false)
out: 0.78 mm
